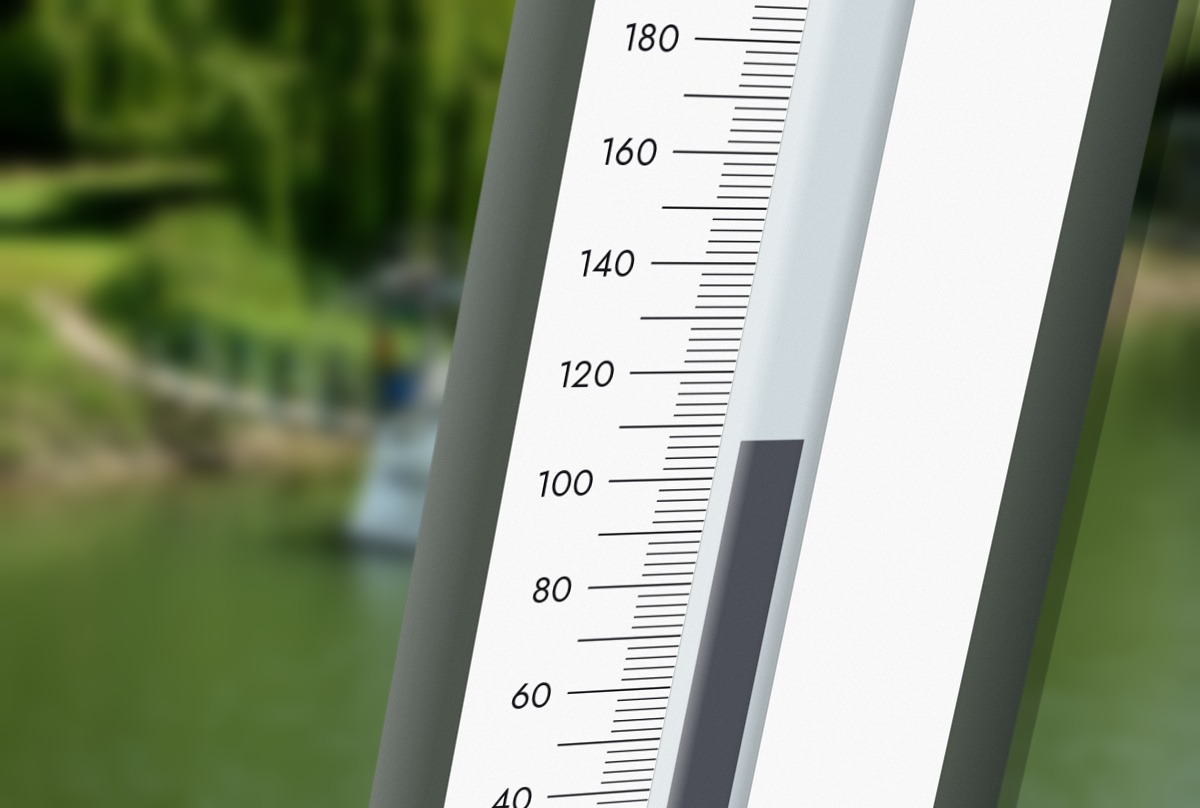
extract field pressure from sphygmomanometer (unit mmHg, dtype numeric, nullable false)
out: 107 mmHg
